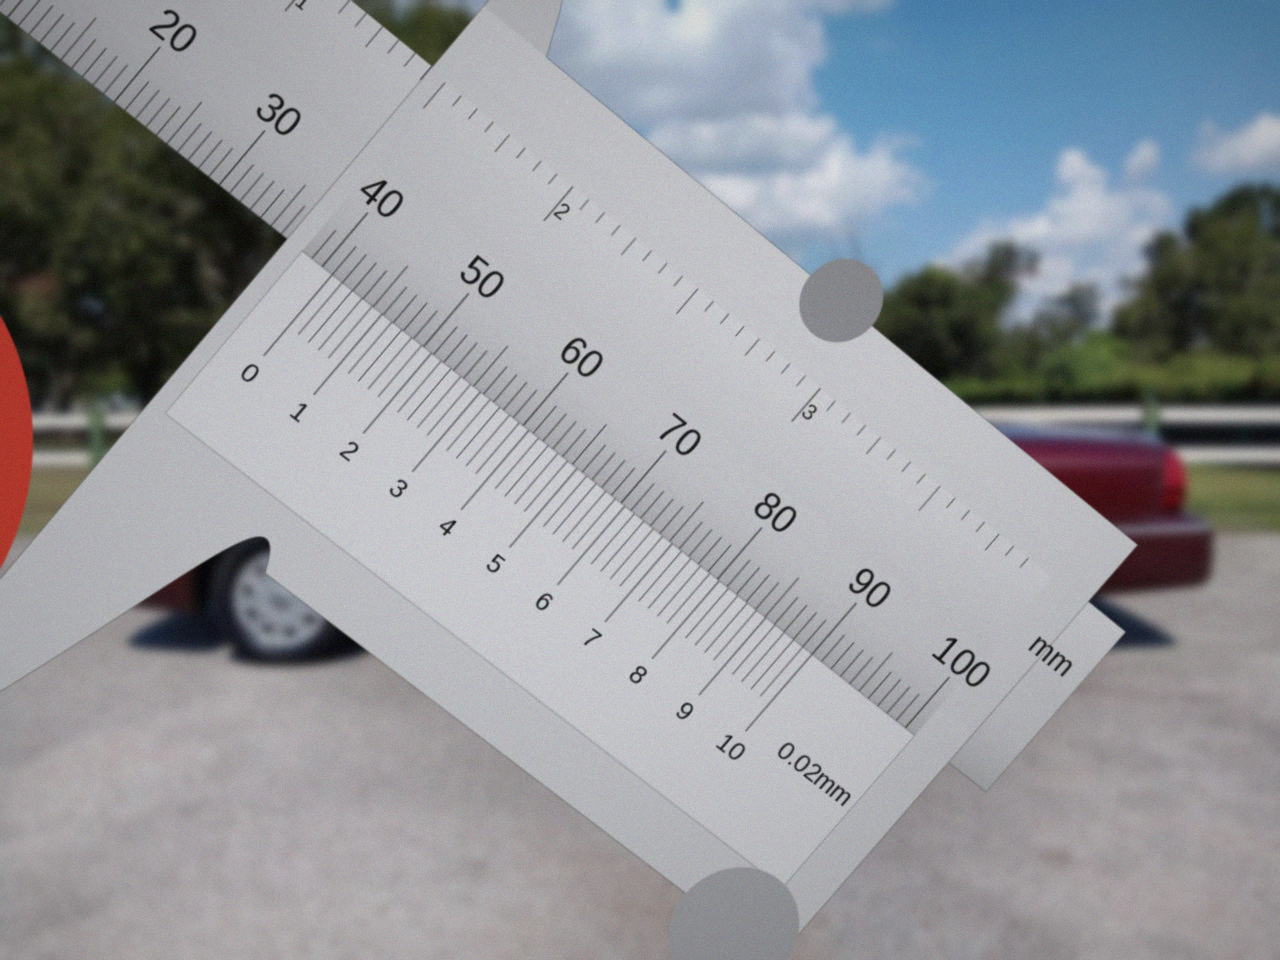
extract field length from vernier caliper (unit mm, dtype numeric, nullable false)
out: 41.0 mm
